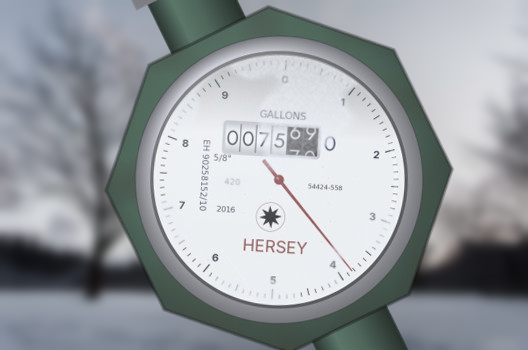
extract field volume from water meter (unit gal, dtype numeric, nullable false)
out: 75693.8 gal
